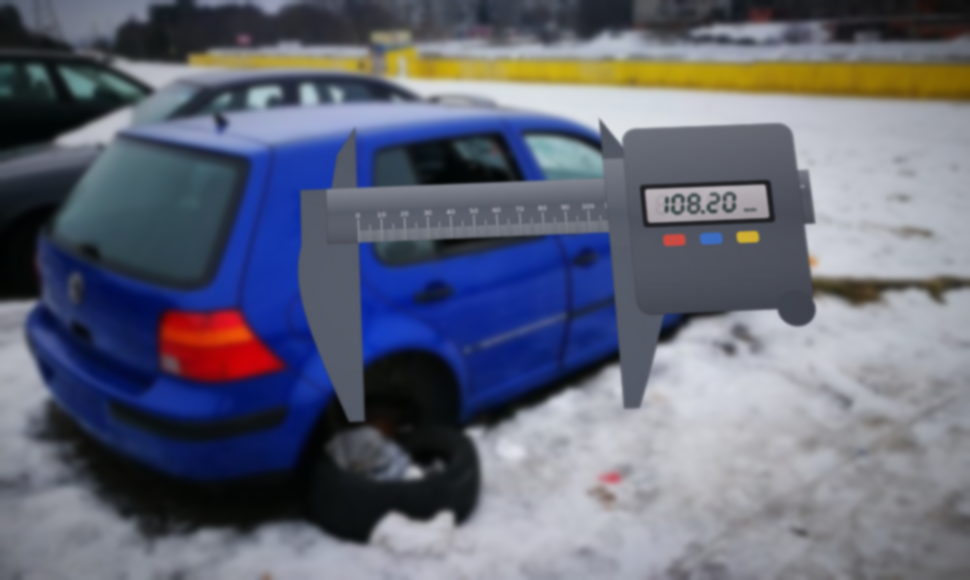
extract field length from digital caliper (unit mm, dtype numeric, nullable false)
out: 108.20 mm
